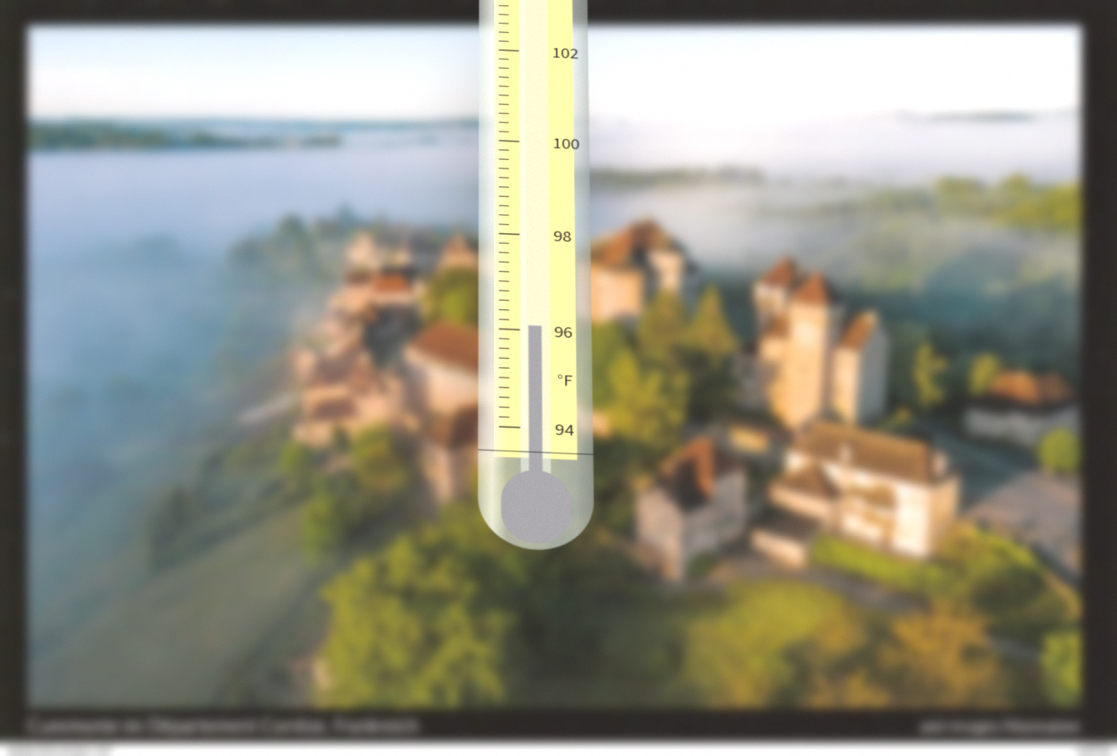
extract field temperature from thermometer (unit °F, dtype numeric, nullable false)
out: 96.1 °F
